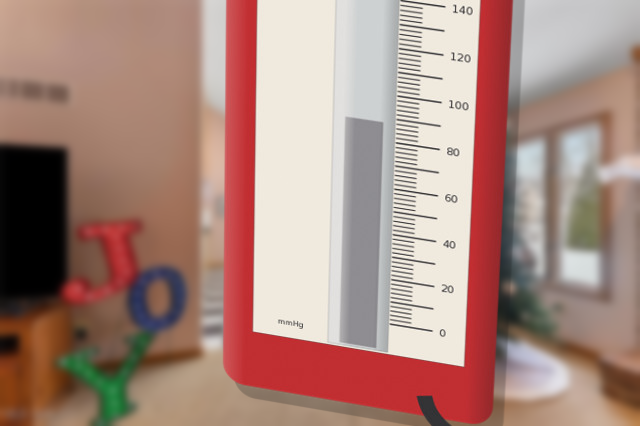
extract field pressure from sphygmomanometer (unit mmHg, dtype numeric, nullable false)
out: 88 mmHg
